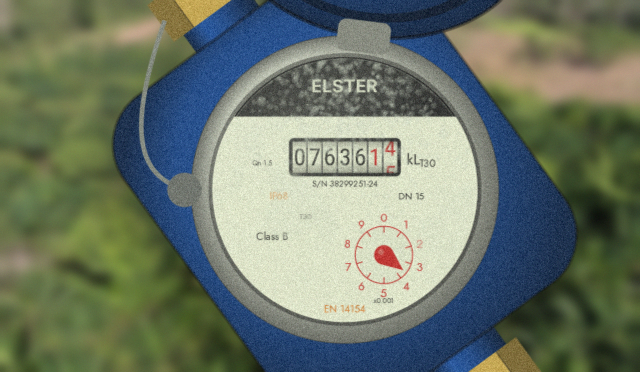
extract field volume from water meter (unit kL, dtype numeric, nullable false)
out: 7636.143 kL
